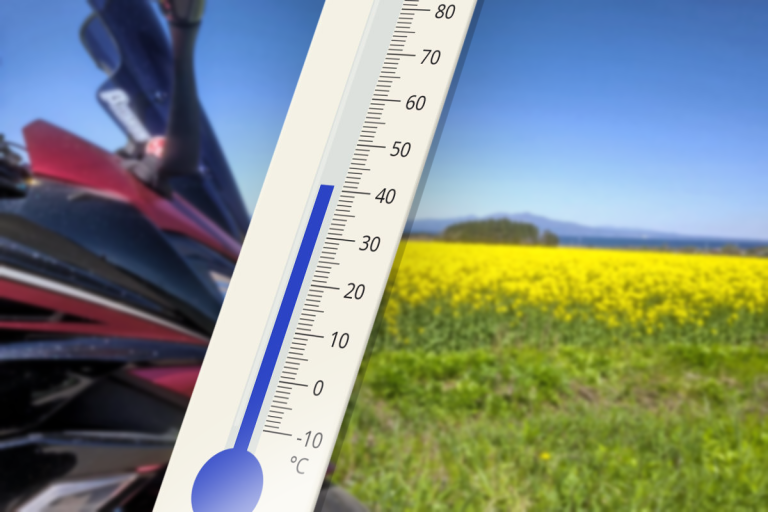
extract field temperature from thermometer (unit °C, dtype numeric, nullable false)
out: 41 °C
